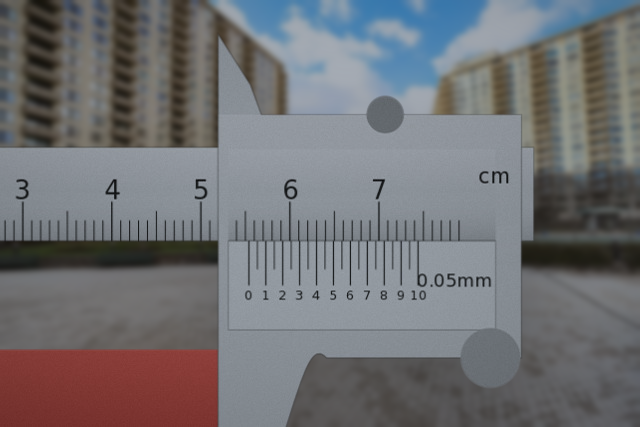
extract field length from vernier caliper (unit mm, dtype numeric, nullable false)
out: 55.4 mm
